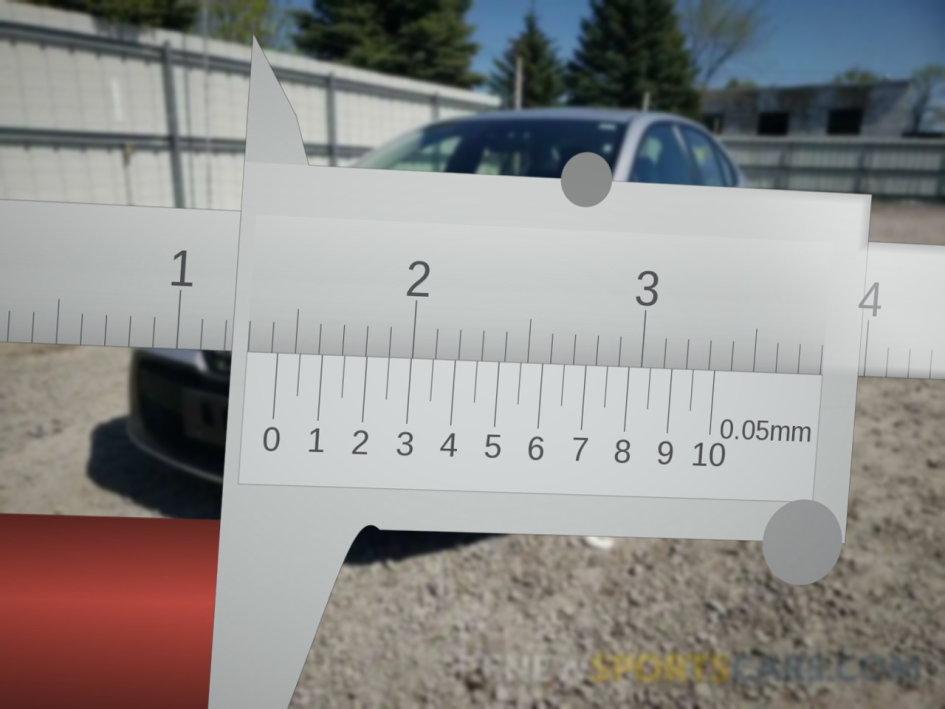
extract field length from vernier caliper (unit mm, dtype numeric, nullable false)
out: 14.25 mm
